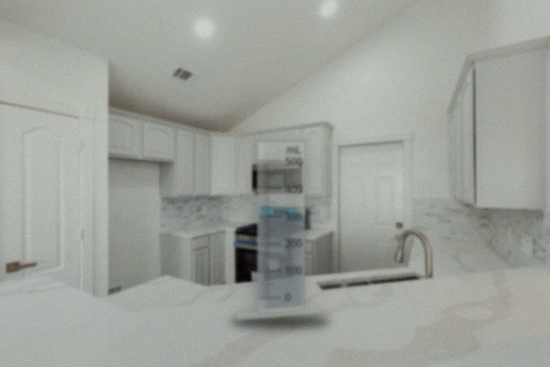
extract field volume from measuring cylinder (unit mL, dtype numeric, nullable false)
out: 300 mL
